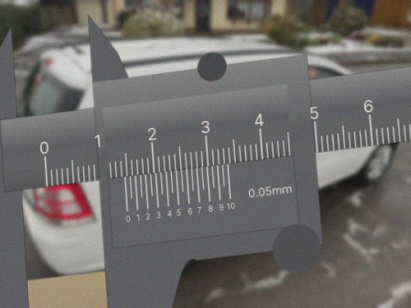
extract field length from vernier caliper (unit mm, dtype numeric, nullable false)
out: 14.6 mm
